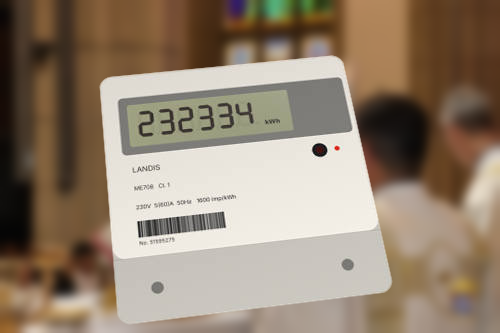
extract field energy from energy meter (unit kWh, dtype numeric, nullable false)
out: 232334 kWh
